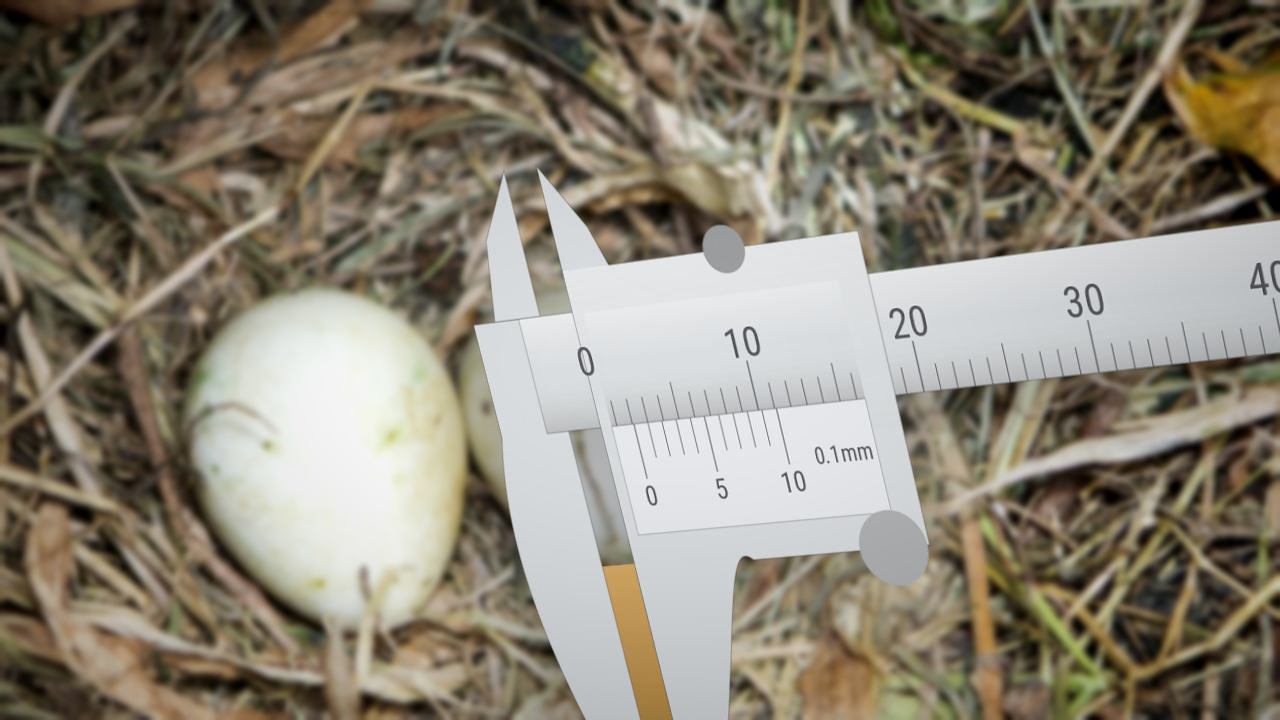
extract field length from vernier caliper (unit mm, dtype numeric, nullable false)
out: 2.1 mm
